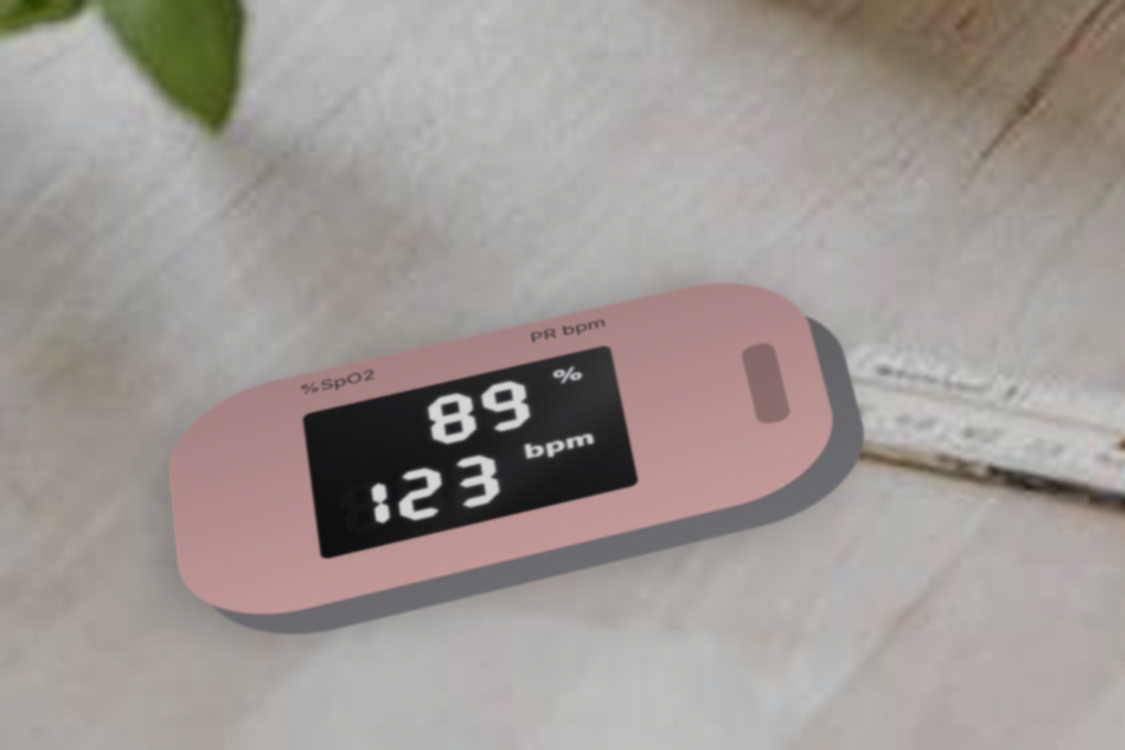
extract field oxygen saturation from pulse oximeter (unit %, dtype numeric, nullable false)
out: 89 %
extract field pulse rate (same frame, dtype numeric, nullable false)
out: 123 bpm
